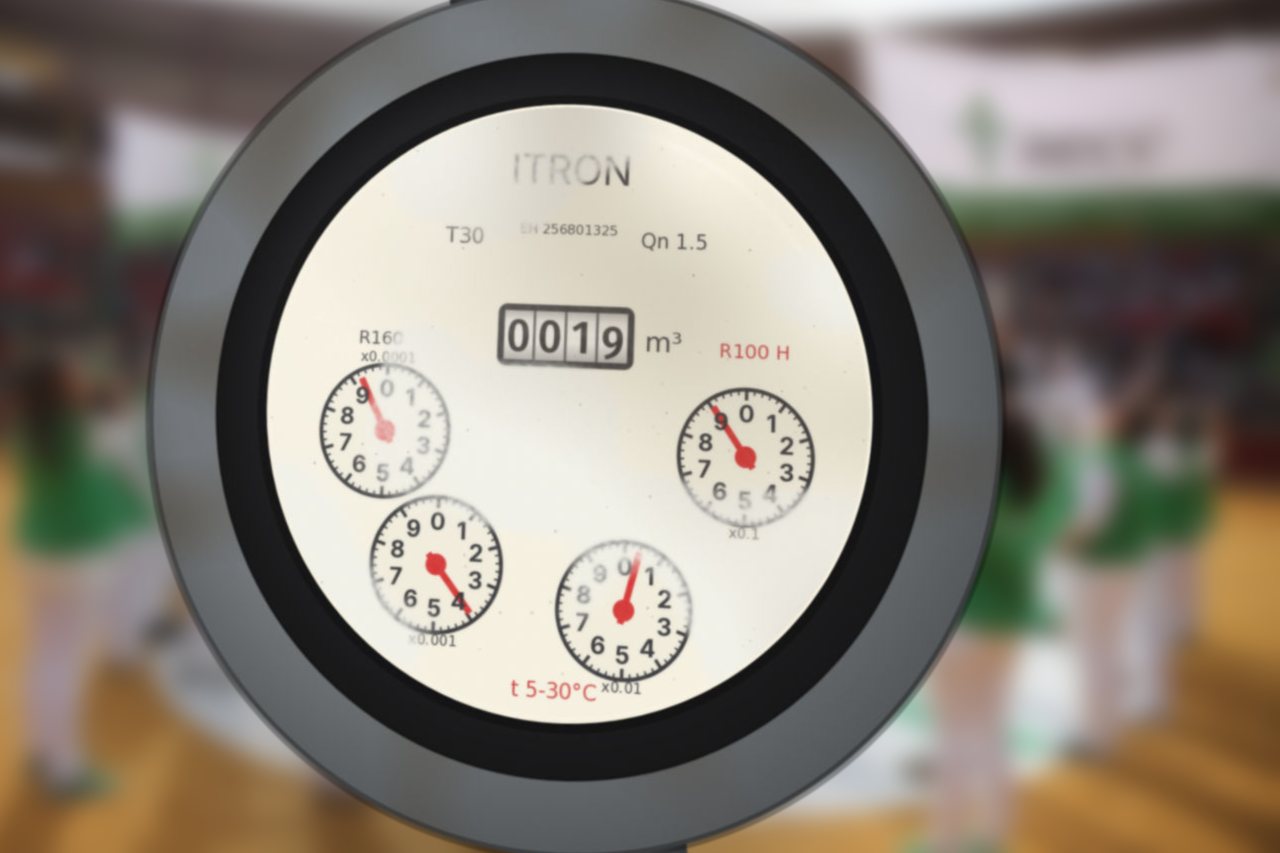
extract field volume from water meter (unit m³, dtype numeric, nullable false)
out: 18.9039 m³
